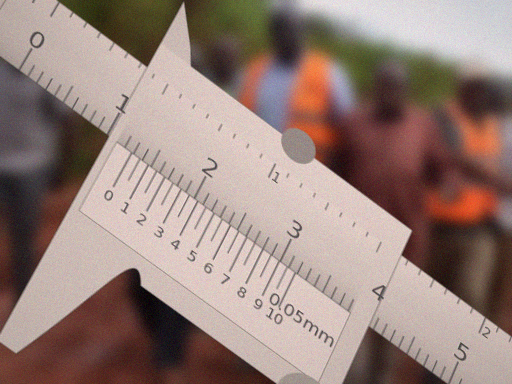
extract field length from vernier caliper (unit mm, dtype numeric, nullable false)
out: 12.8 mm
